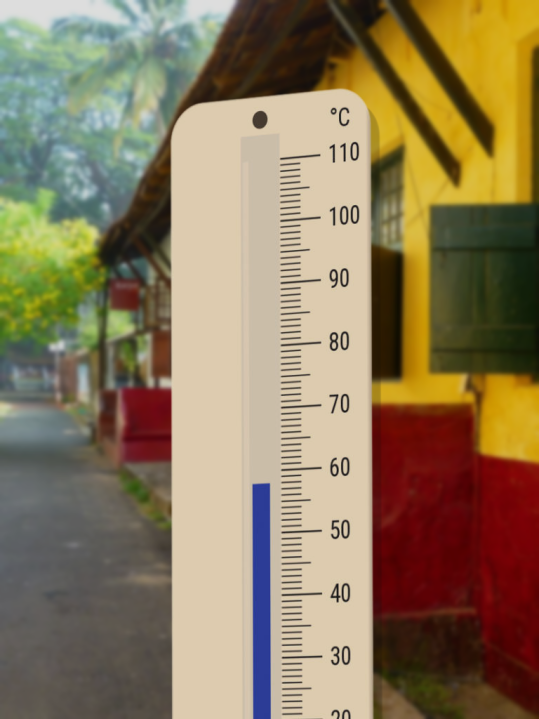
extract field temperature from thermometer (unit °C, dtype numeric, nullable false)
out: 58 °C
